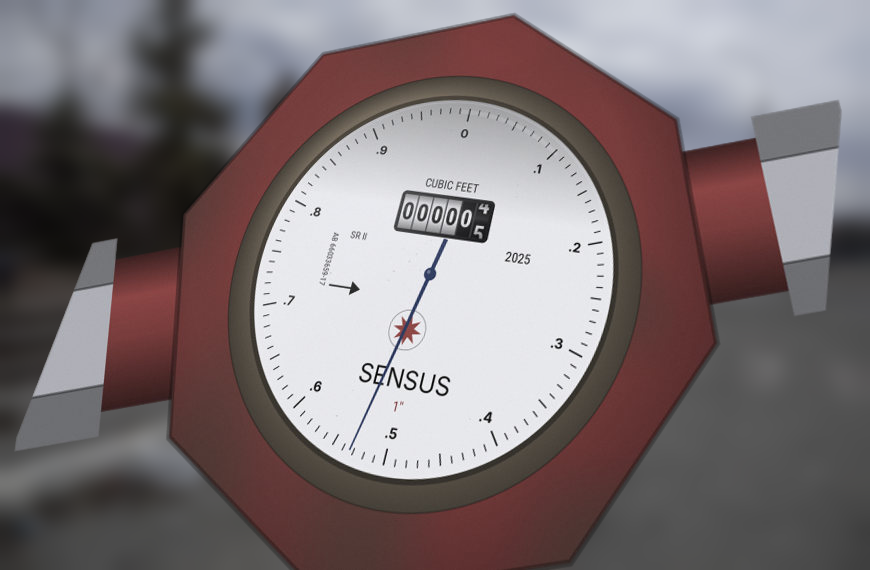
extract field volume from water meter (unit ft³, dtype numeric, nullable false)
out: 4.53 ft³
